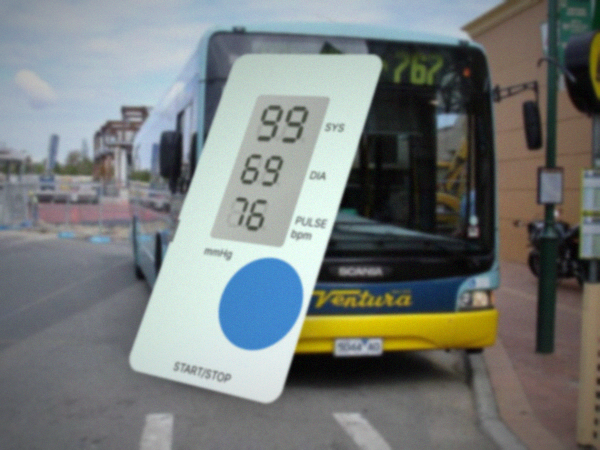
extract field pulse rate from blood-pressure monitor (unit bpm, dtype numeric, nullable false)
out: 76 bpm
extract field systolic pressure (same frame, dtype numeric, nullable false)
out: 99 mmHg
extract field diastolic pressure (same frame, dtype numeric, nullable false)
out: 69 mmHg
